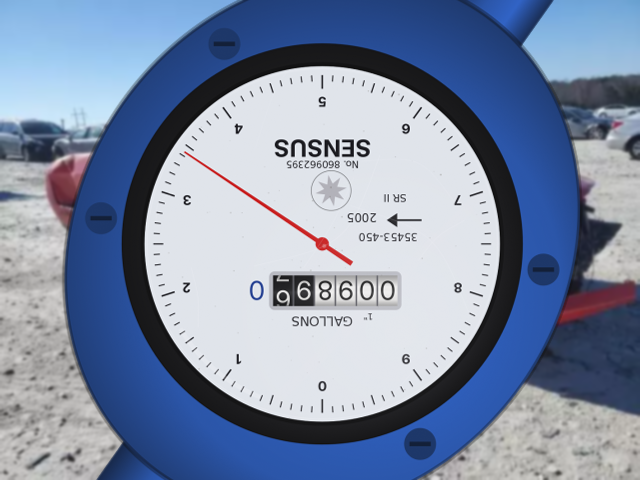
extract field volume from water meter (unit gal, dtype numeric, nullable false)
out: 98963.4 gal
